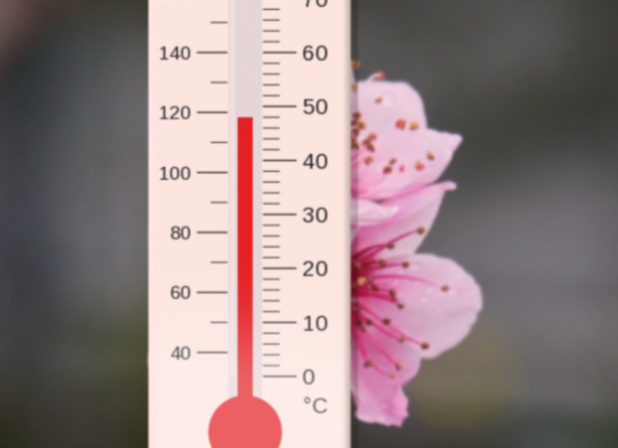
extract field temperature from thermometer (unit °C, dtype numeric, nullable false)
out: 48 °C
